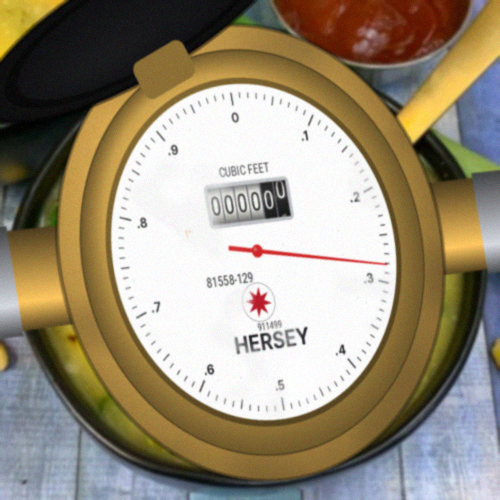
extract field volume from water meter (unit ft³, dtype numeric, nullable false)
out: 0.28 ft³
